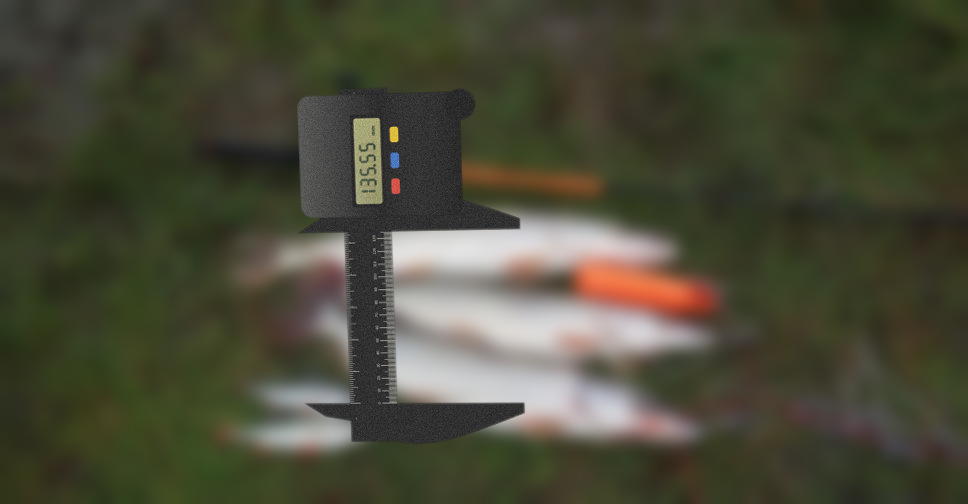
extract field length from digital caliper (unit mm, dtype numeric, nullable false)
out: 135.55 mm
